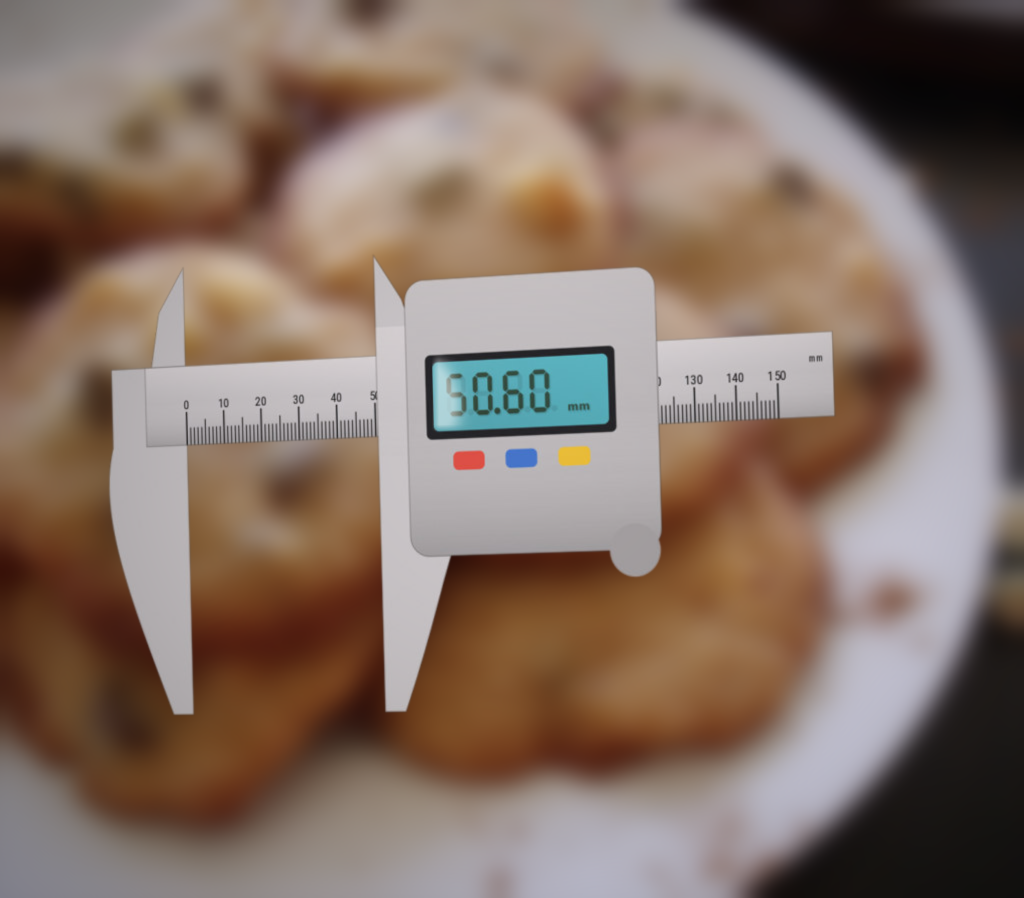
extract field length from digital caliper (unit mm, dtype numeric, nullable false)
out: 50.60 mm
